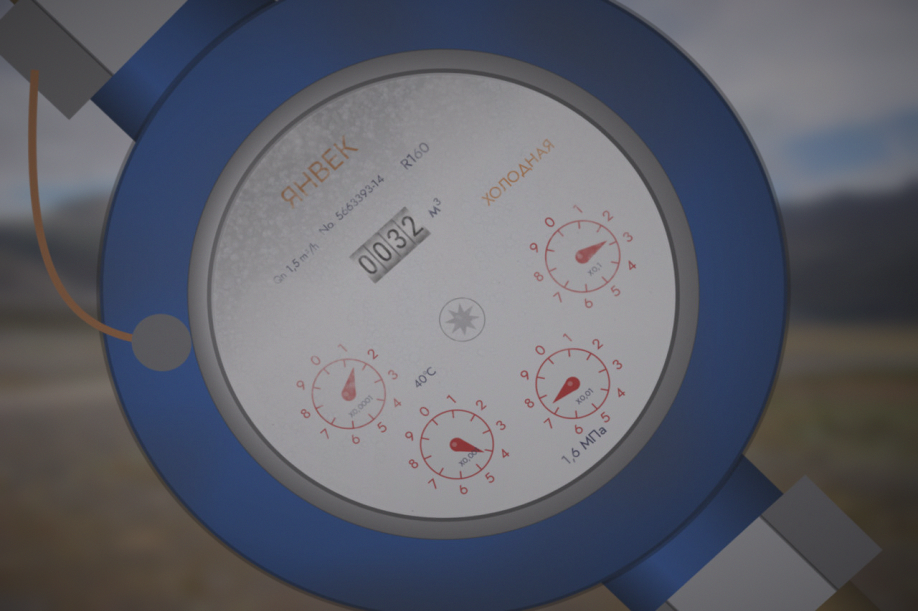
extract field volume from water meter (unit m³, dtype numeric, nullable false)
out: 32.2741 m³
